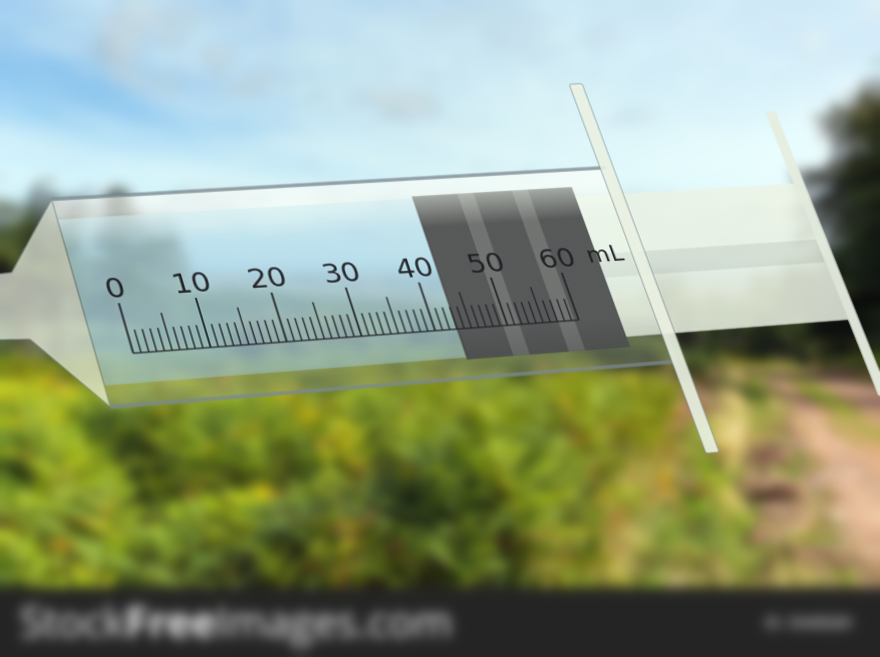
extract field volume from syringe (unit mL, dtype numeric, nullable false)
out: 43 mL
